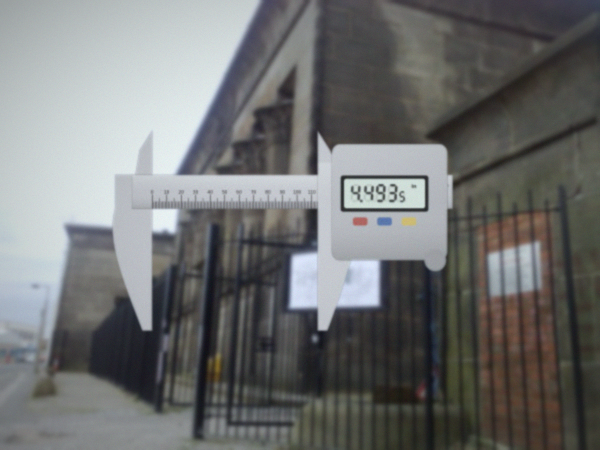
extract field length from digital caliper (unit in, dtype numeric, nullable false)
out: 4.4935 in
